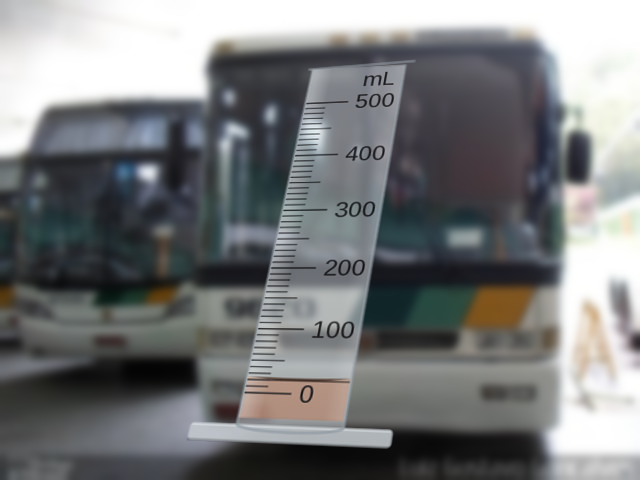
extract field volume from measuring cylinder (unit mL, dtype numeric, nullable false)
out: 20 mL
